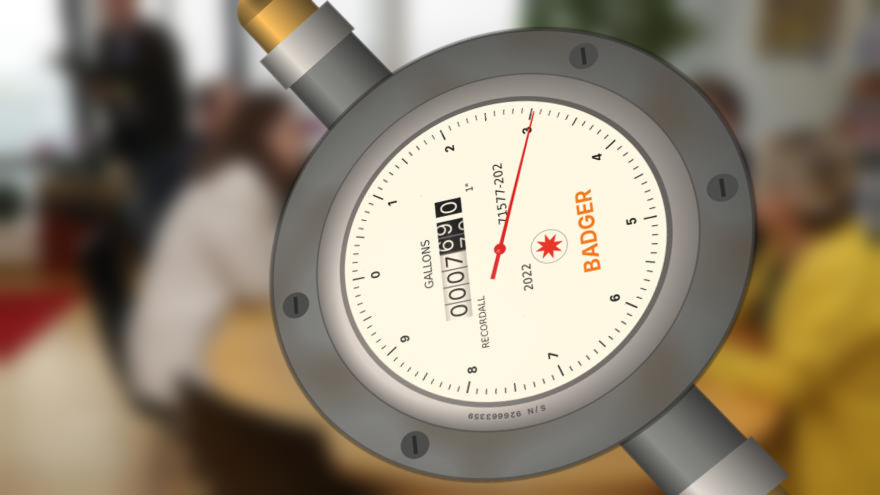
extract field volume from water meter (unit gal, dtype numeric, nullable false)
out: 7693.0 gal
